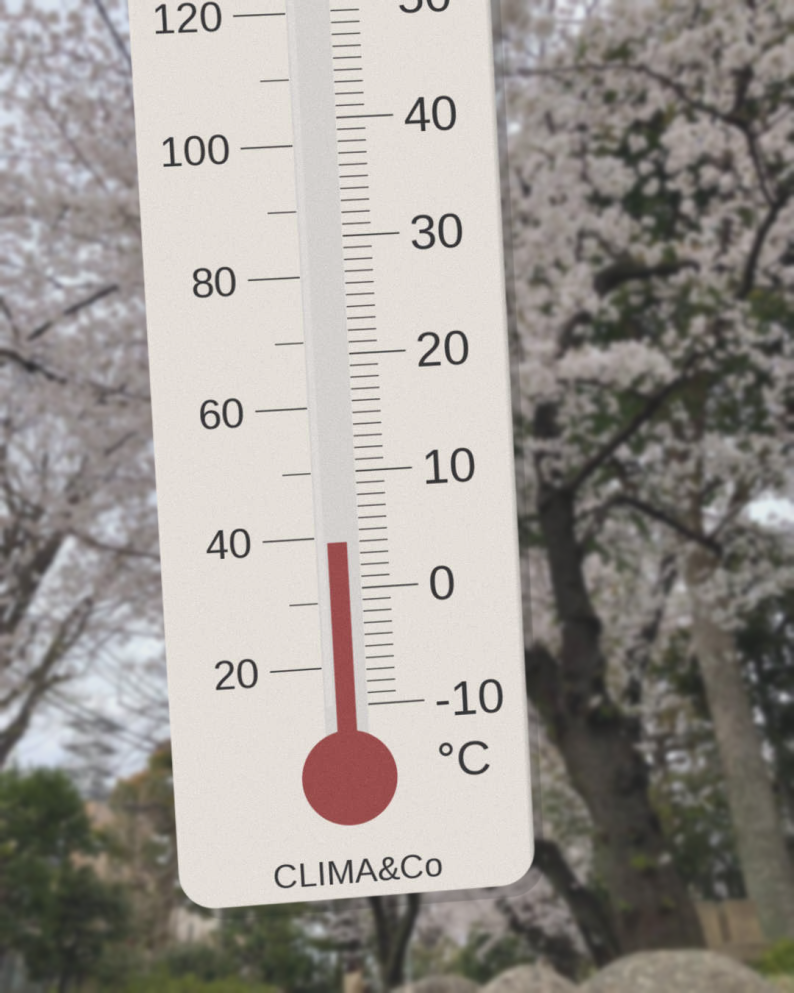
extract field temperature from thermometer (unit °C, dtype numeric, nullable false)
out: 4 °C
